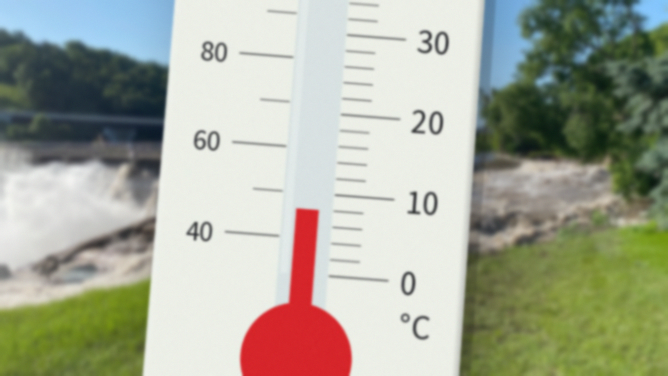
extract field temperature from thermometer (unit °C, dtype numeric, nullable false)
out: 8 °C
